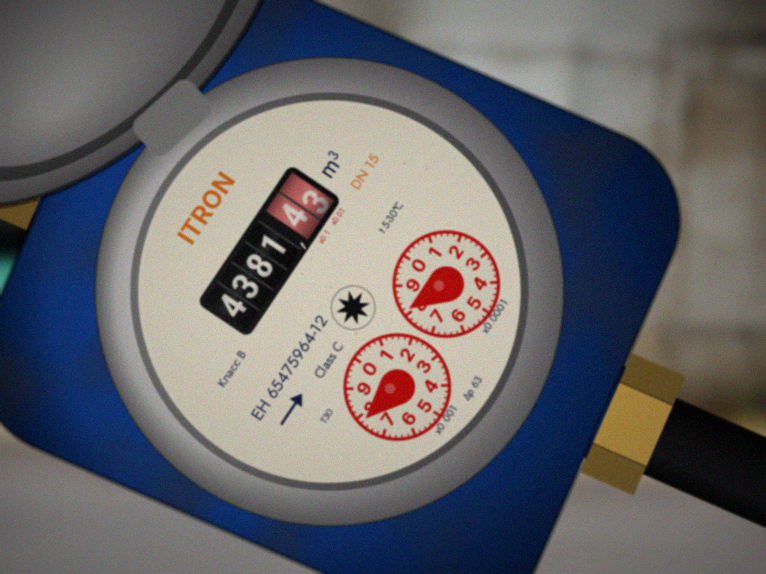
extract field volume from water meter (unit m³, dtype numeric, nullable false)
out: 4381.4278 m³
